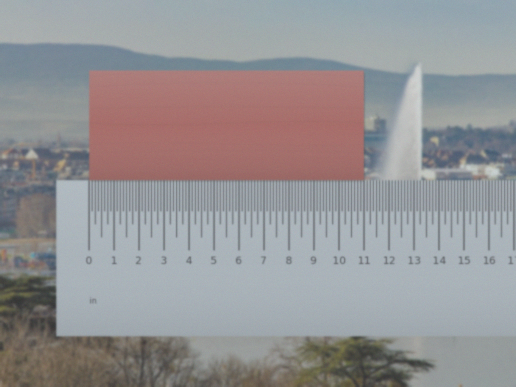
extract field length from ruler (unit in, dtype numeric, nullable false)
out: 11 in
